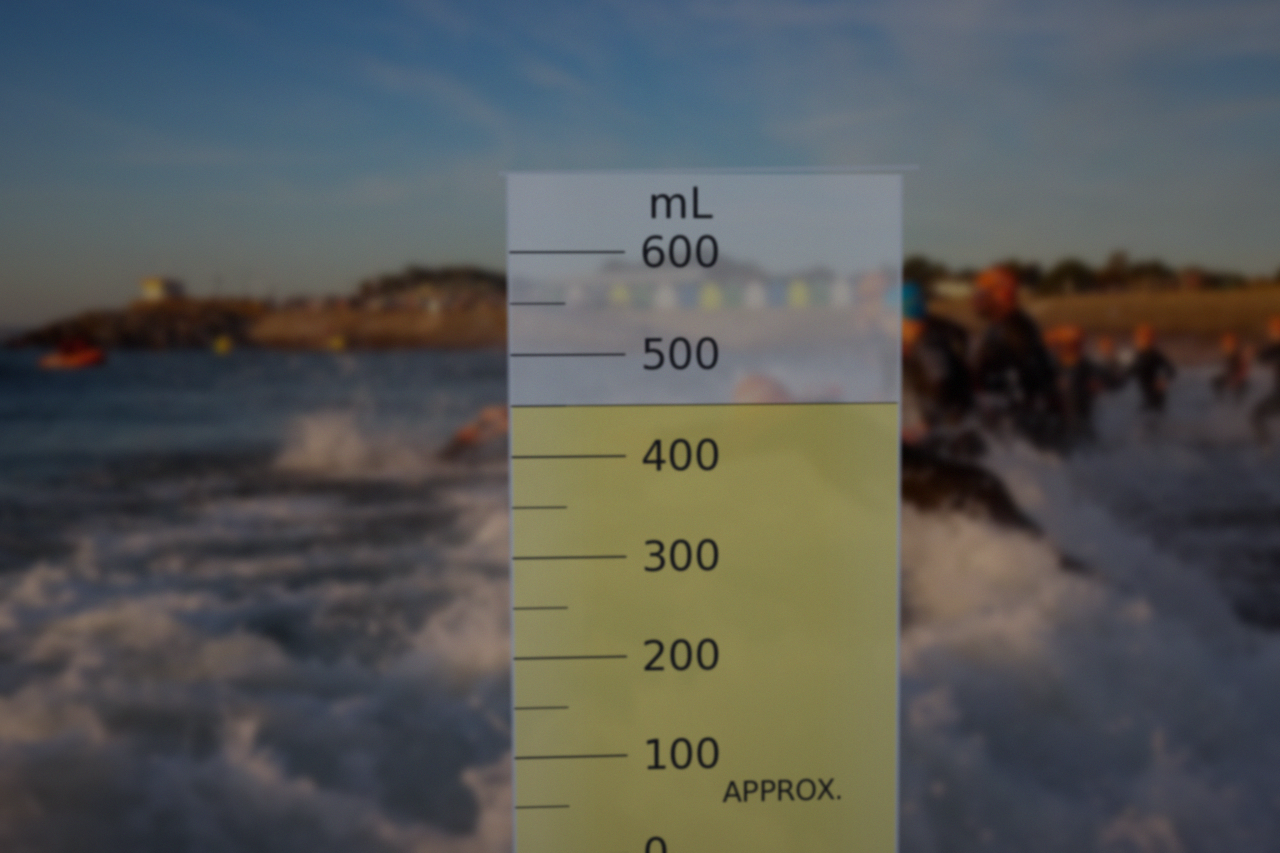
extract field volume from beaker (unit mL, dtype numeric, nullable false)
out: 450 mL
